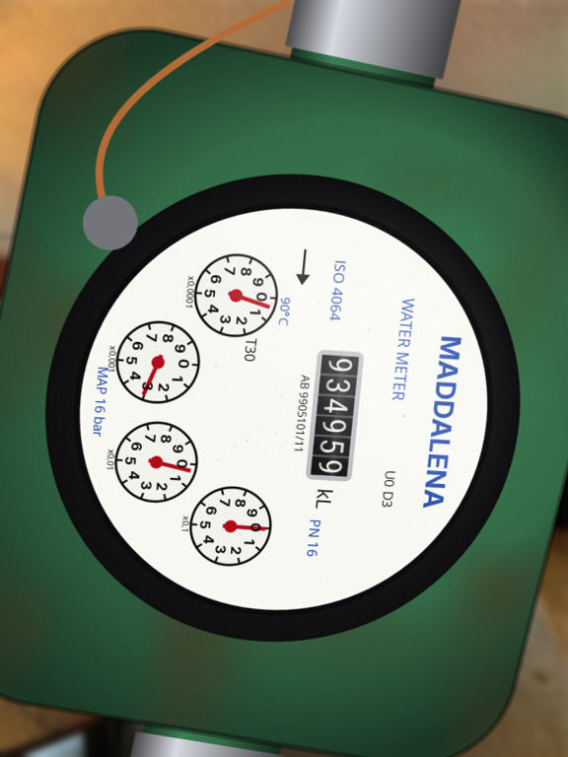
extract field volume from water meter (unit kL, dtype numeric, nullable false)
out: 934959.0030 kL
